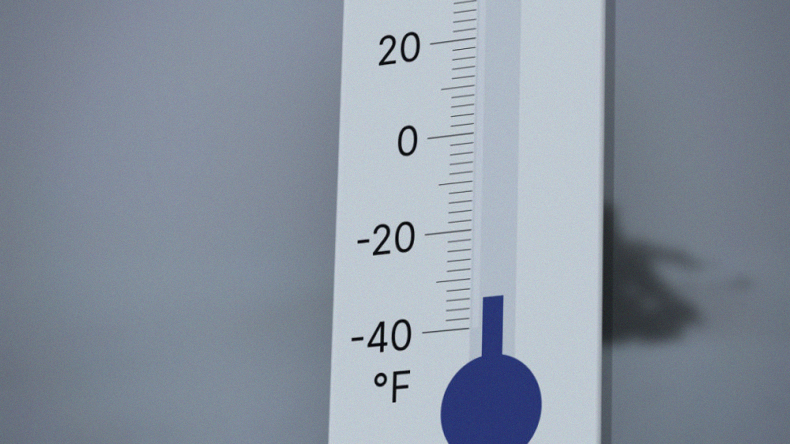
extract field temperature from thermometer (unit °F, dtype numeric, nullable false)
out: -34 °F
